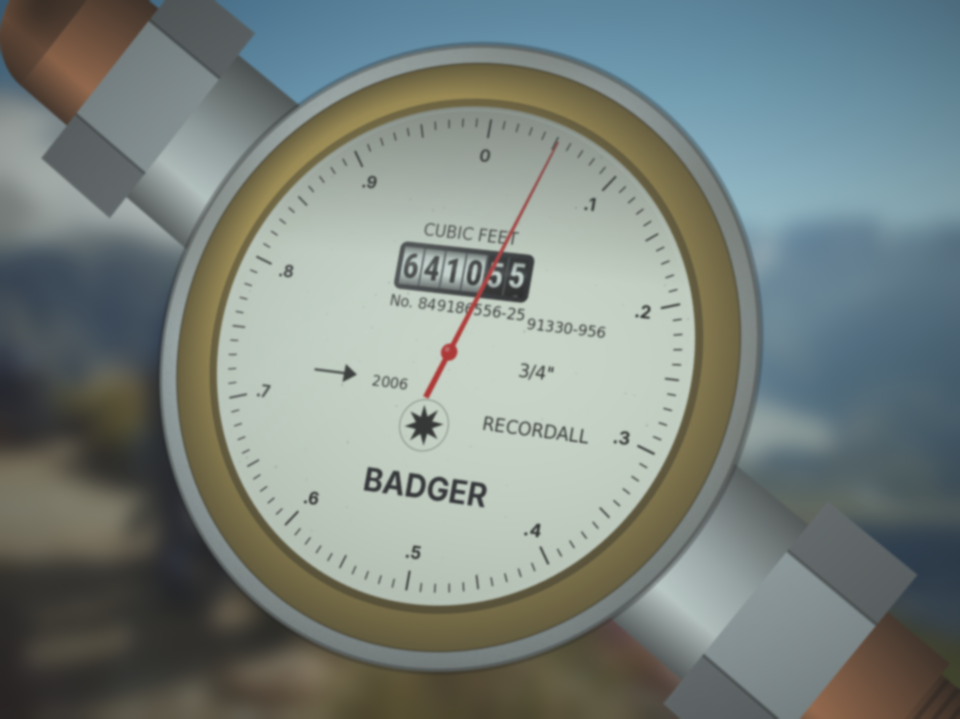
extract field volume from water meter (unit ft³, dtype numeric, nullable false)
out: 641055.05 ft³
